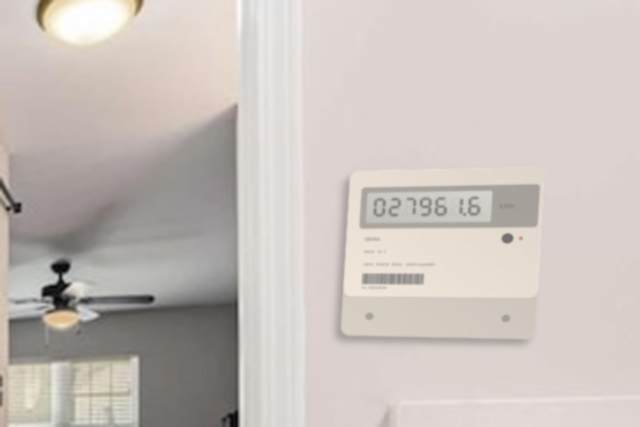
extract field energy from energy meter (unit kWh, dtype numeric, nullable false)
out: 27961.6 kWh
